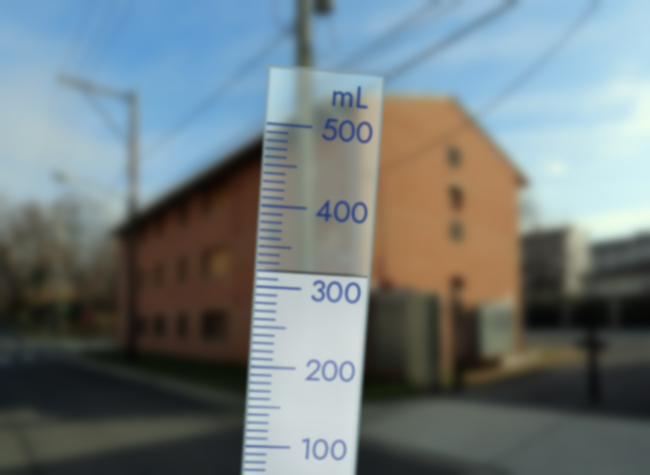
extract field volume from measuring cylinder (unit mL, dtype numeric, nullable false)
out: 320 mL
